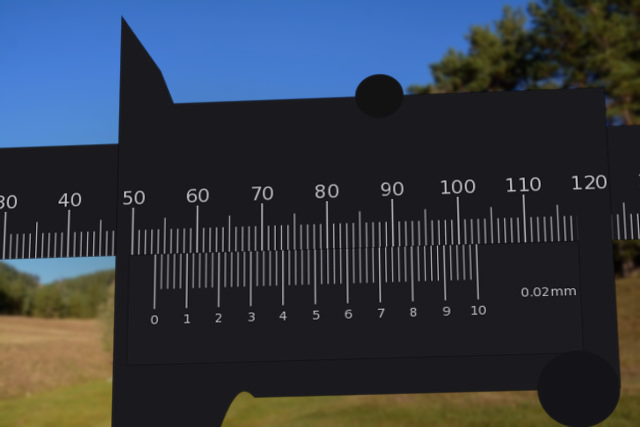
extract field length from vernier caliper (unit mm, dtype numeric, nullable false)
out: 53.6 mm
